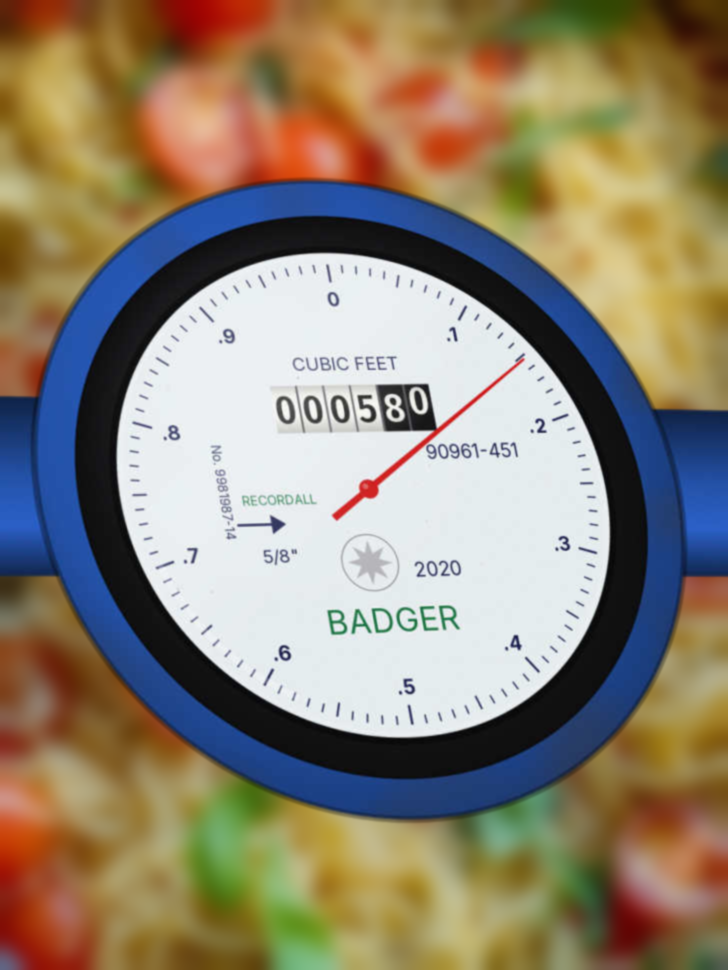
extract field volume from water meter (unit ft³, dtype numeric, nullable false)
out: 580.15 ft³
